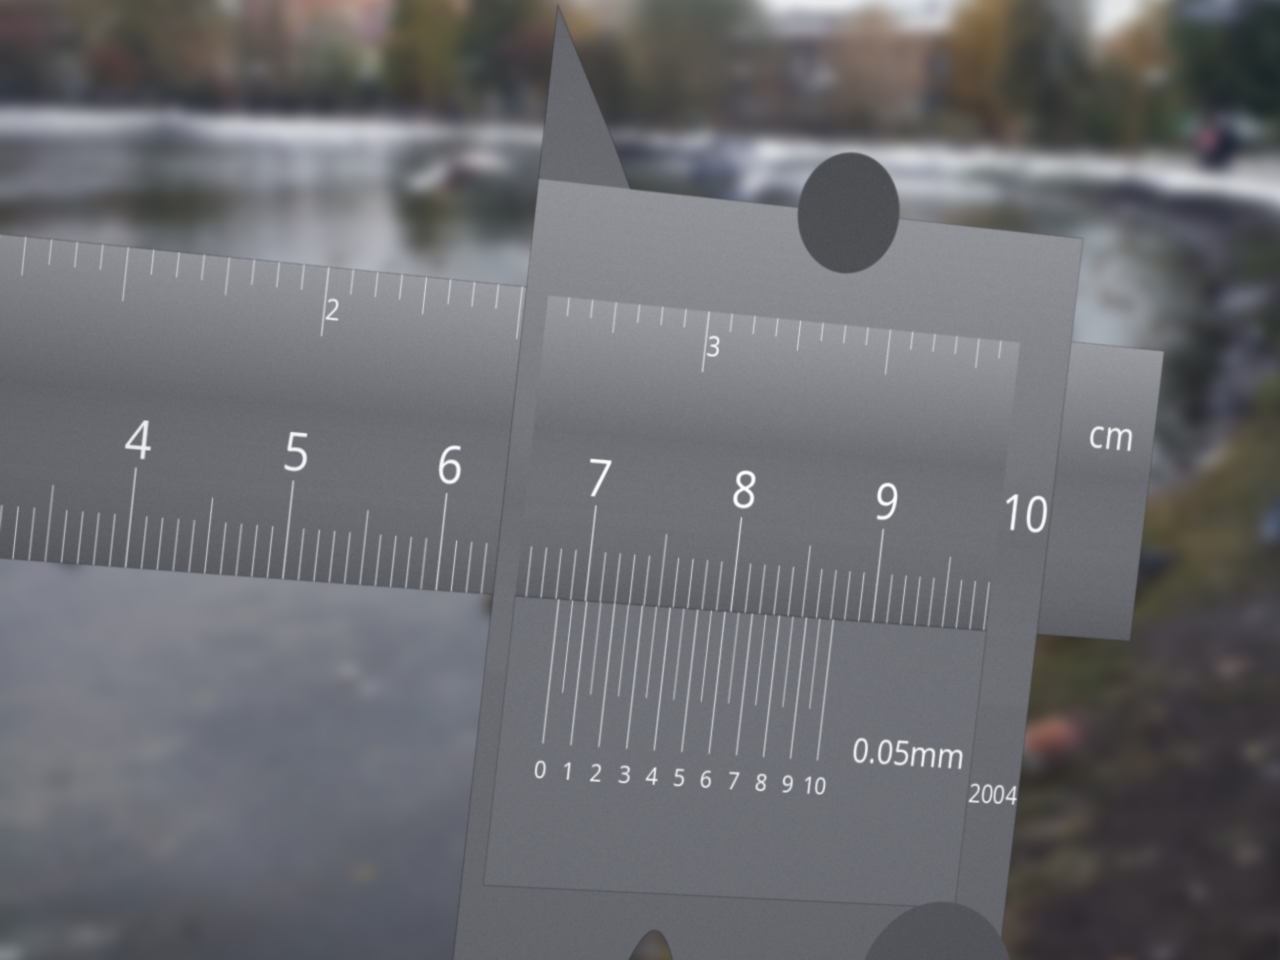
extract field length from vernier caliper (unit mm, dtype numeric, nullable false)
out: 68.2 mm
